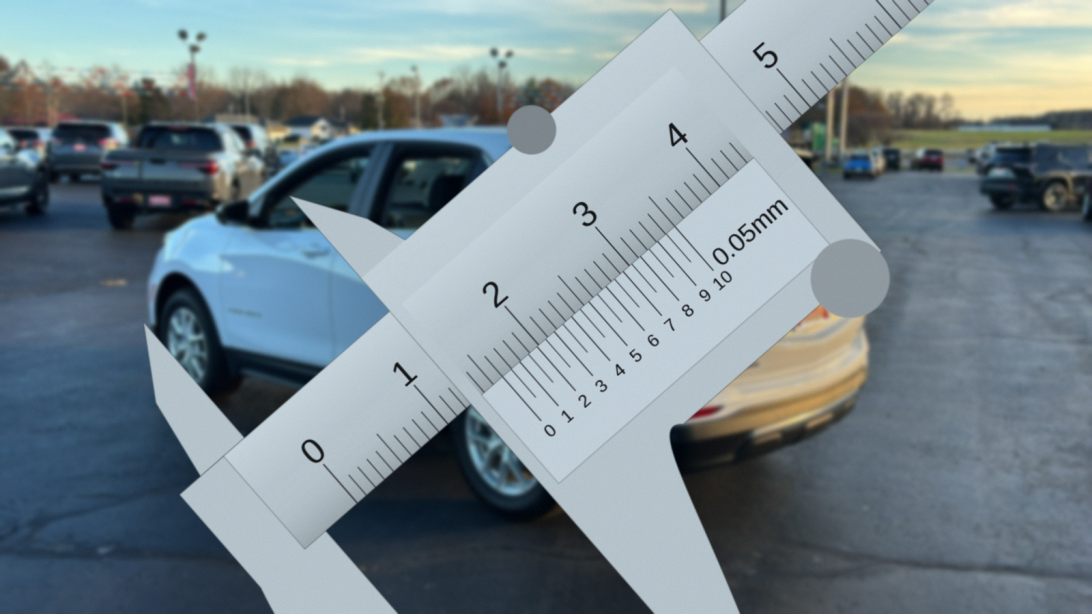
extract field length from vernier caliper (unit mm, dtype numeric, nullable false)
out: 16.0 mm
